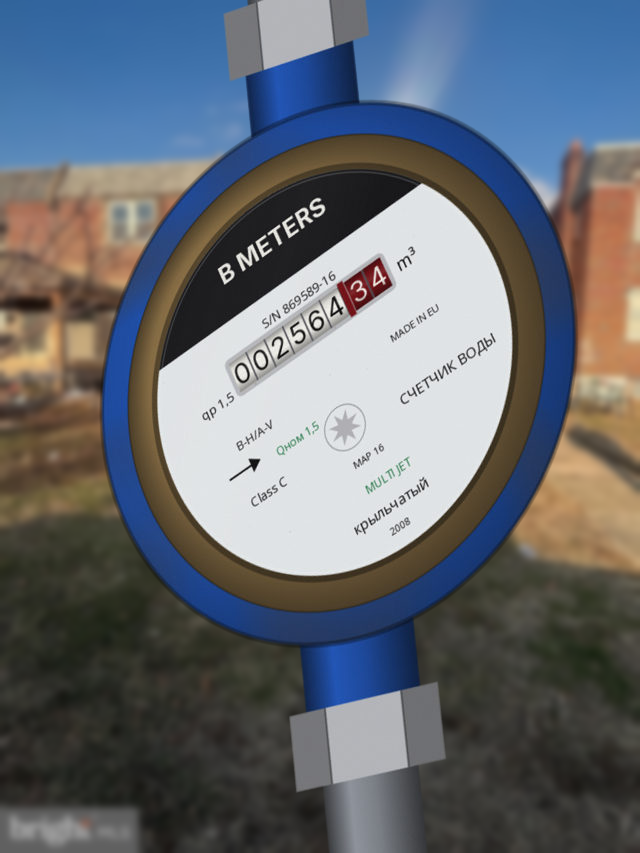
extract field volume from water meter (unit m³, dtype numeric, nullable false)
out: 2564.34 m³
